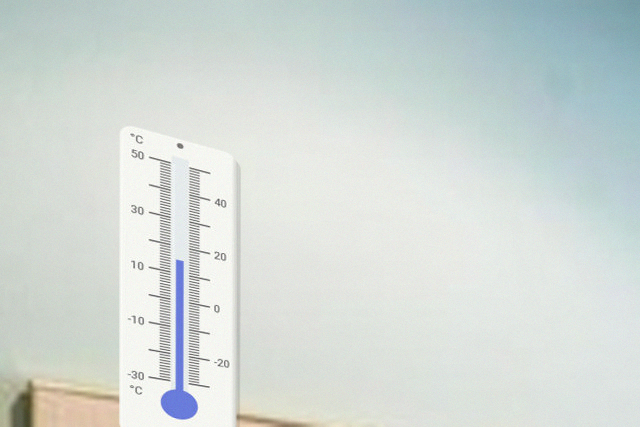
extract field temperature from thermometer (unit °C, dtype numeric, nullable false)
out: 15 °C
